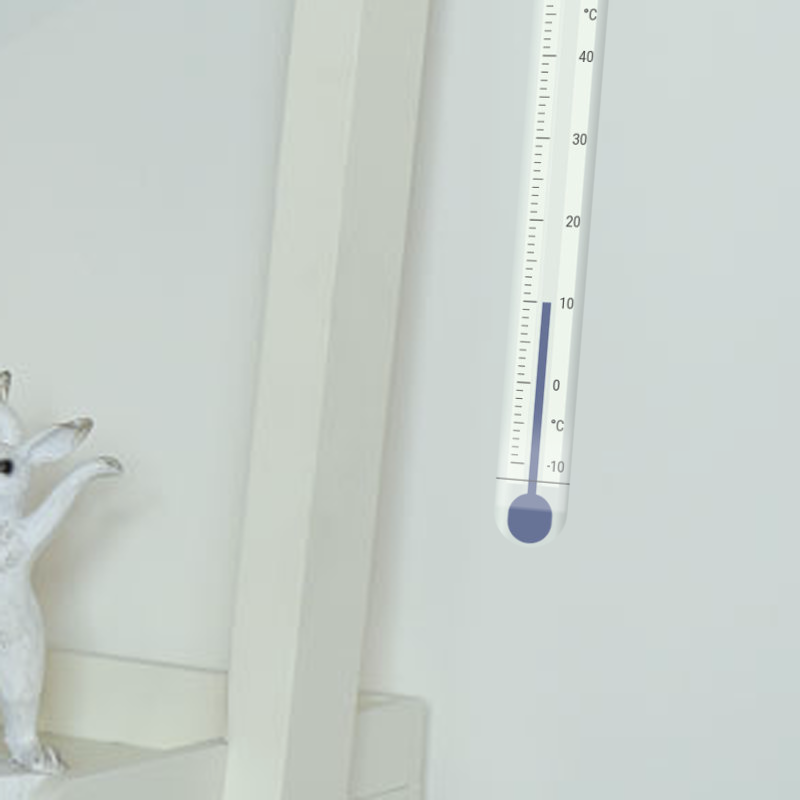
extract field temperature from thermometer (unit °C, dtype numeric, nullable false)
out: 10 °C
